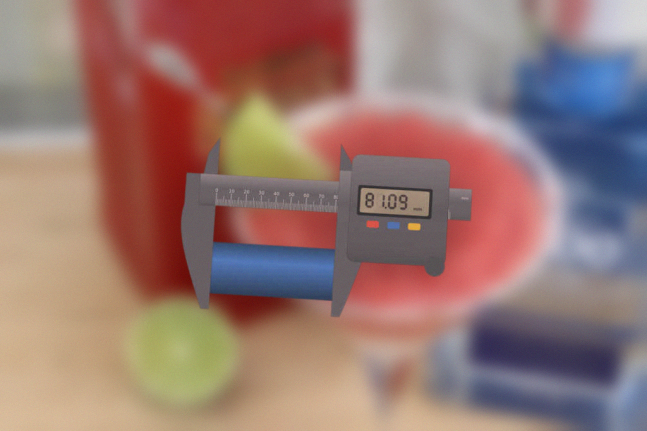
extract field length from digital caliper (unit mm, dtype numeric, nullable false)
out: 81.09 mm
